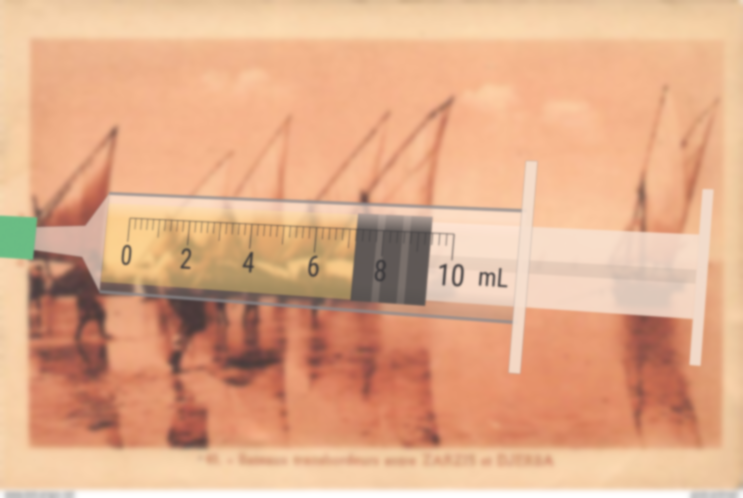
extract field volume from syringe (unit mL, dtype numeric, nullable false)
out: 7.2 mL
